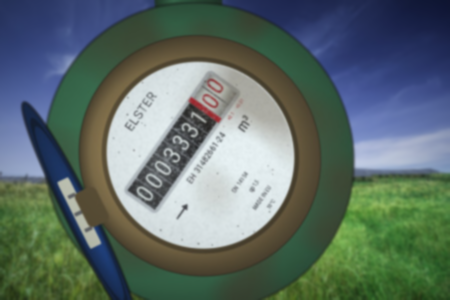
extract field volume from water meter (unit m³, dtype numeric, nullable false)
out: 3331.00 m³
